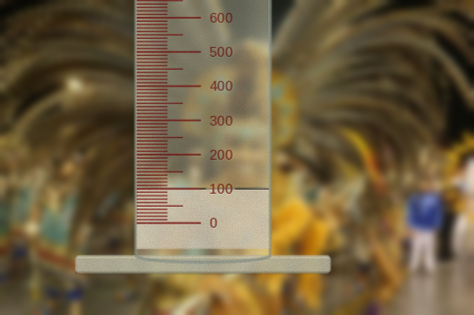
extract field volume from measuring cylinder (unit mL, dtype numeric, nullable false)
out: 100 mL
